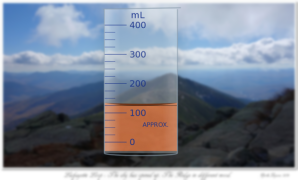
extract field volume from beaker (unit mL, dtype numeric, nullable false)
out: 125 mL
